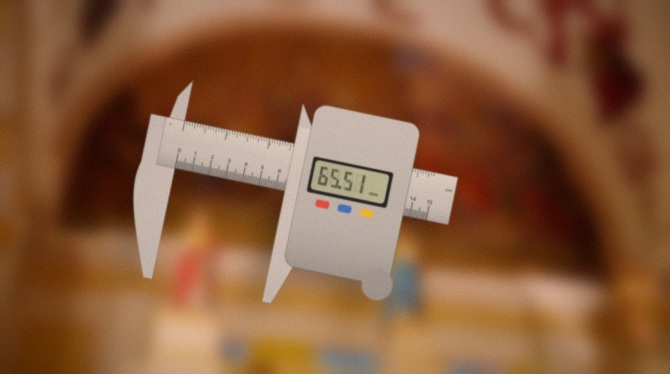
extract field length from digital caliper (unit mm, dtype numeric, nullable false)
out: 65.51 mm
